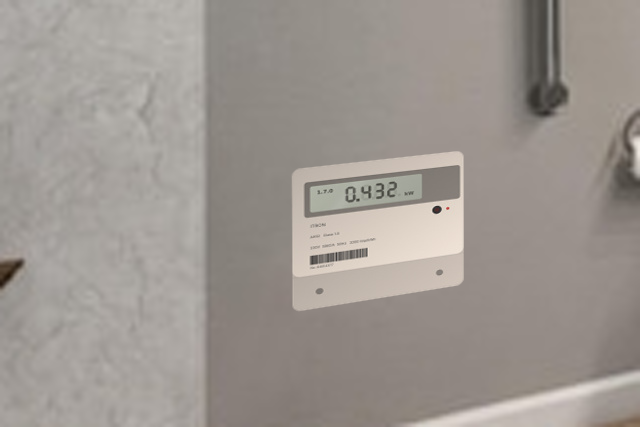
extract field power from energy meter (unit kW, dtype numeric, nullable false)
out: 0.432 kW
